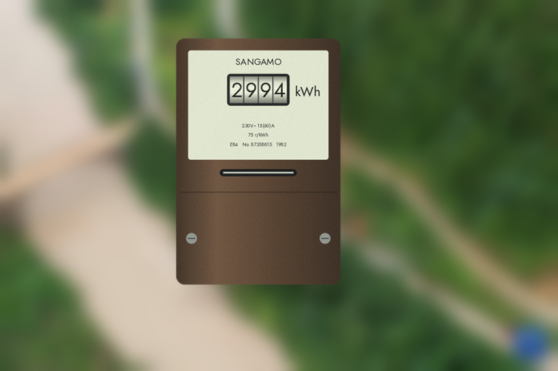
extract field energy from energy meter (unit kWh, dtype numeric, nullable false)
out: 2994 kWh
